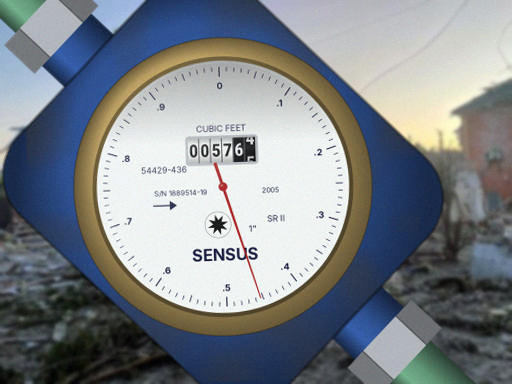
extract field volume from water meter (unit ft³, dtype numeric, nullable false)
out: 5764.45 ft³
